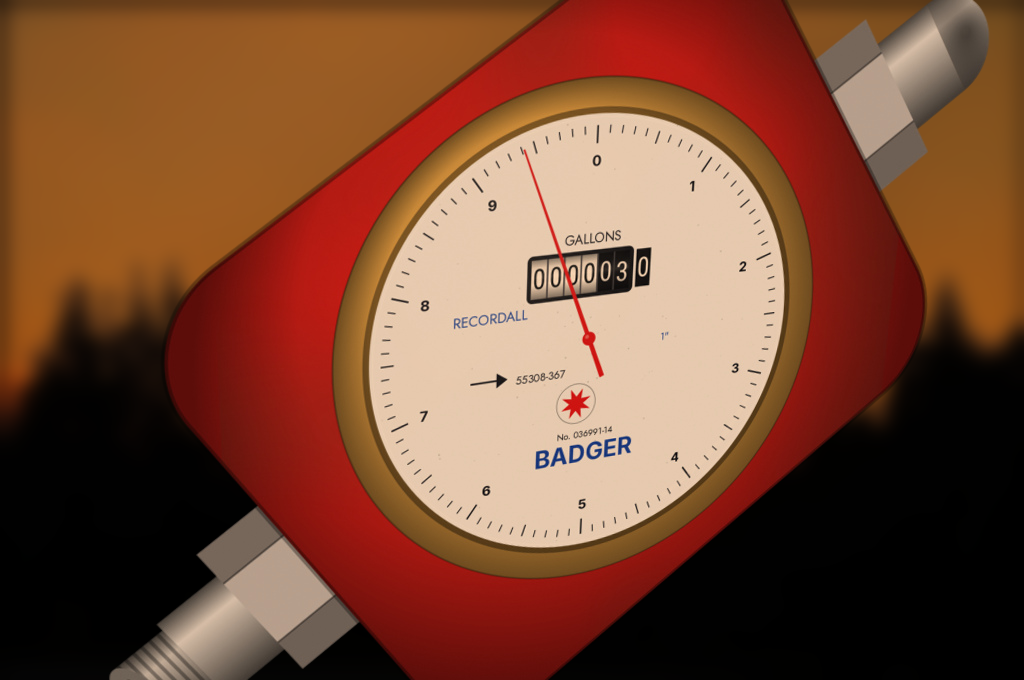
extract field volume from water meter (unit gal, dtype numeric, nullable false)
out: 29.4 gal
